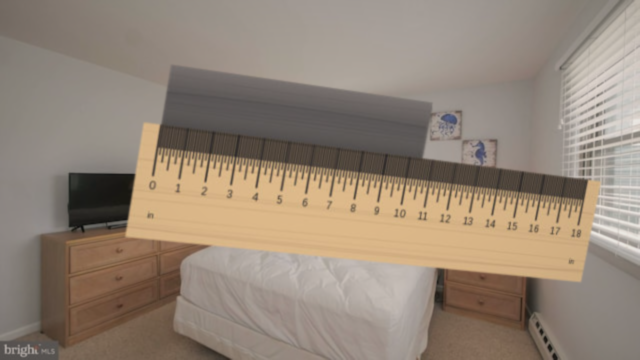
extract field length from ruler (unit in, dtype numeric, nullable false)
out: 10.5 in
